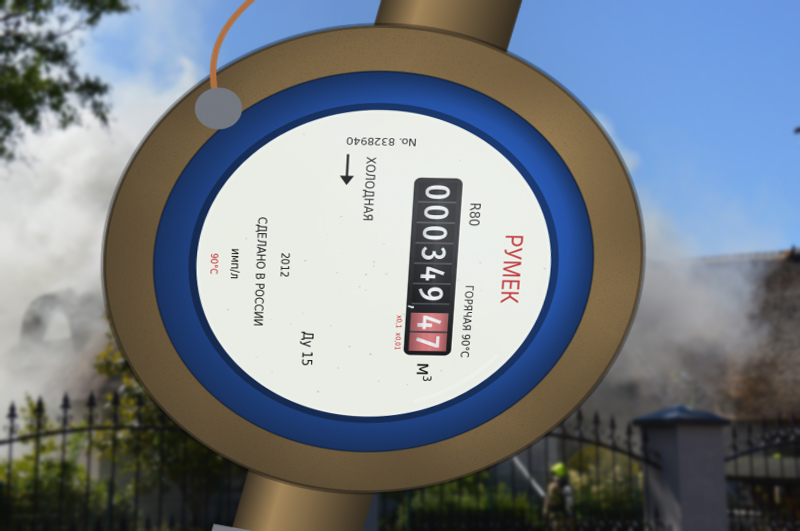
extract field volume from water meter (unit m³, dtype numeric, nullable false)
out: 349.47 m³
